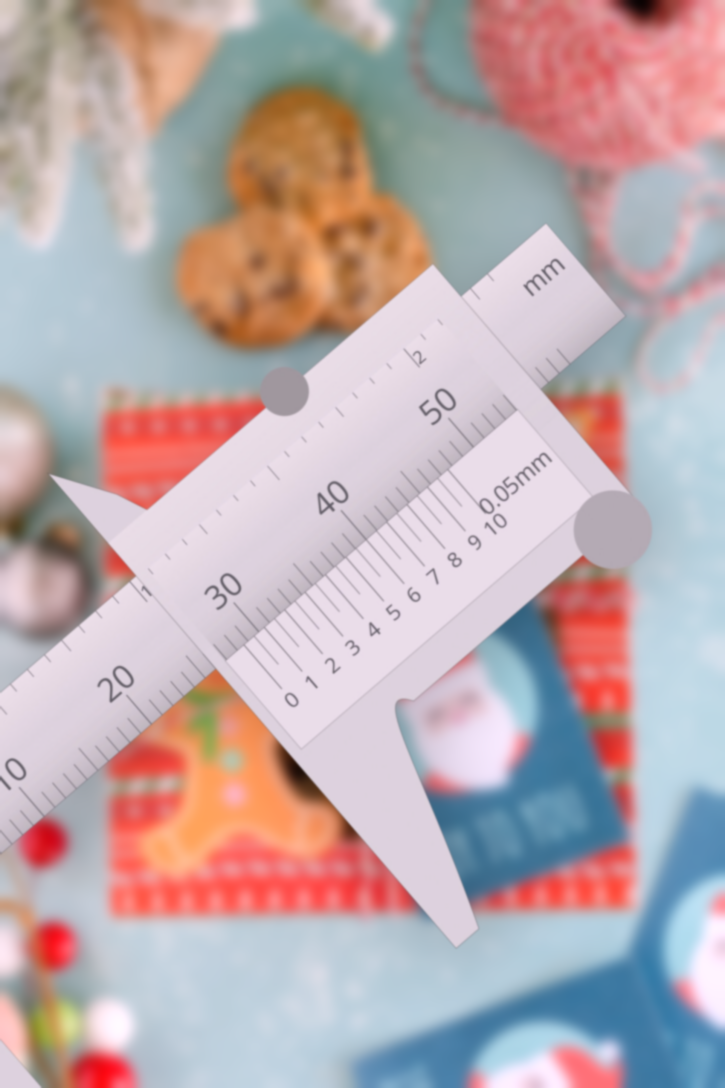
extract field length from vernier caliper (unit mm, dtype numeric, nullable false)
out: 28.6 mm
